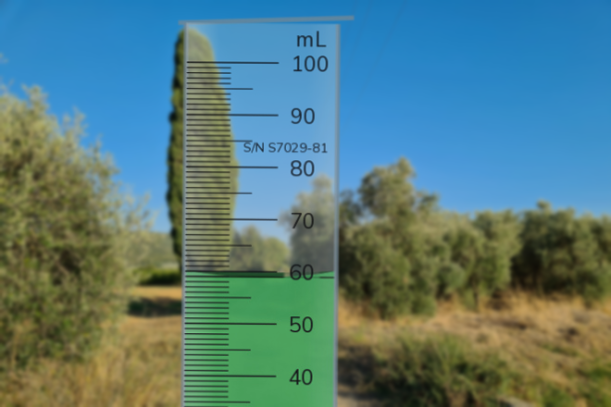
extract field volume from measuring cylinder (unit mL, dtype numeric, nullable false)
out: 59 mL
